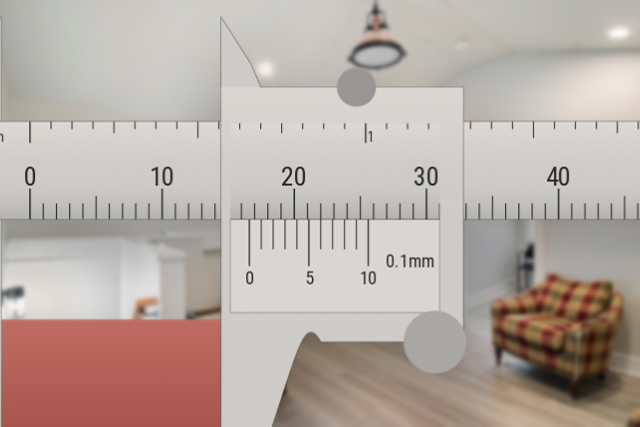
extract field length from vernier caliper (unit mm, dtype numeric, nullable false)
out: 16.6 mm
